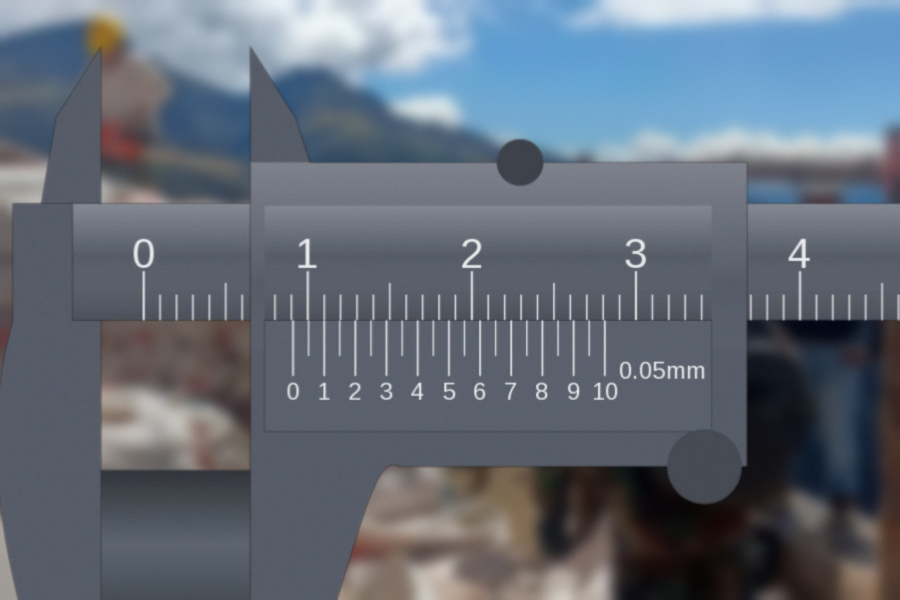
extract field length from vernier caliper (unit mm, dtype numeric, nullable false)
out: 9.1 mm
